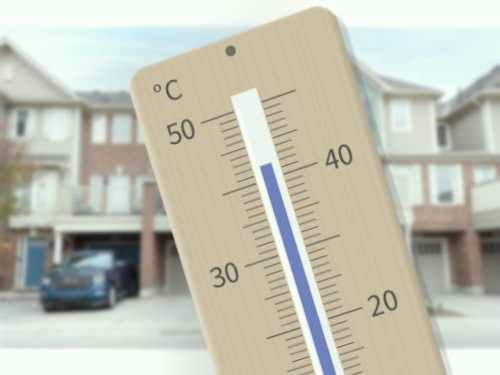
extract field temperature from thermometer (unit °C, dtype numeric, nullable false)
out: 42 °C
